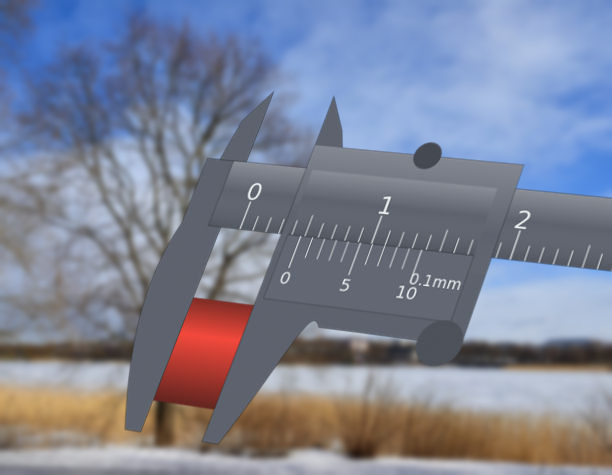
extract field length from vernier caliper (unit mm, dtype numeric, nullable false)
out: 4.7 mm
